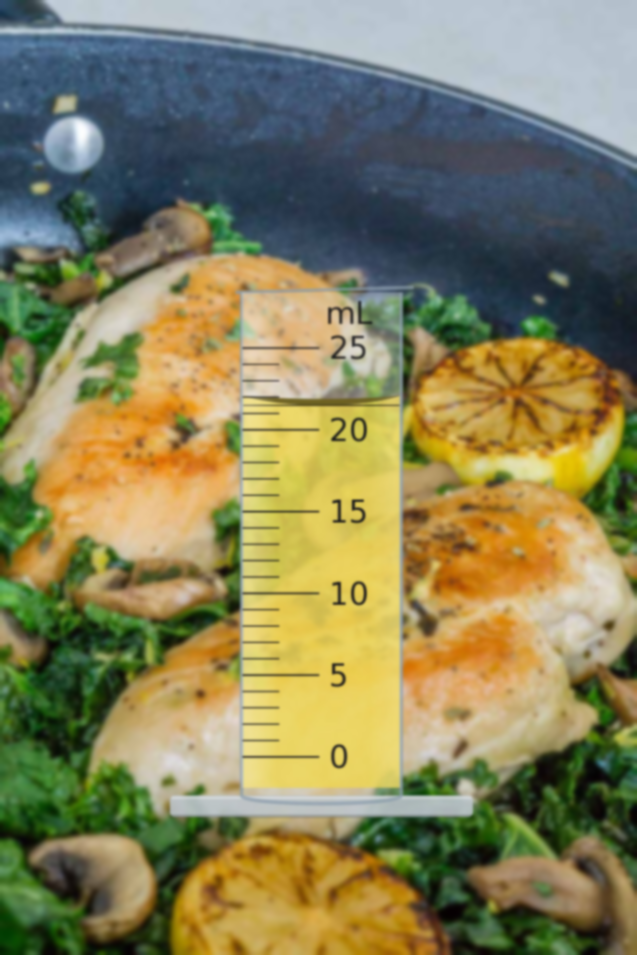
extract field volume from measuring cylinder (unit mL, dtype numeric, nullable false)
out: 21.5 mL
